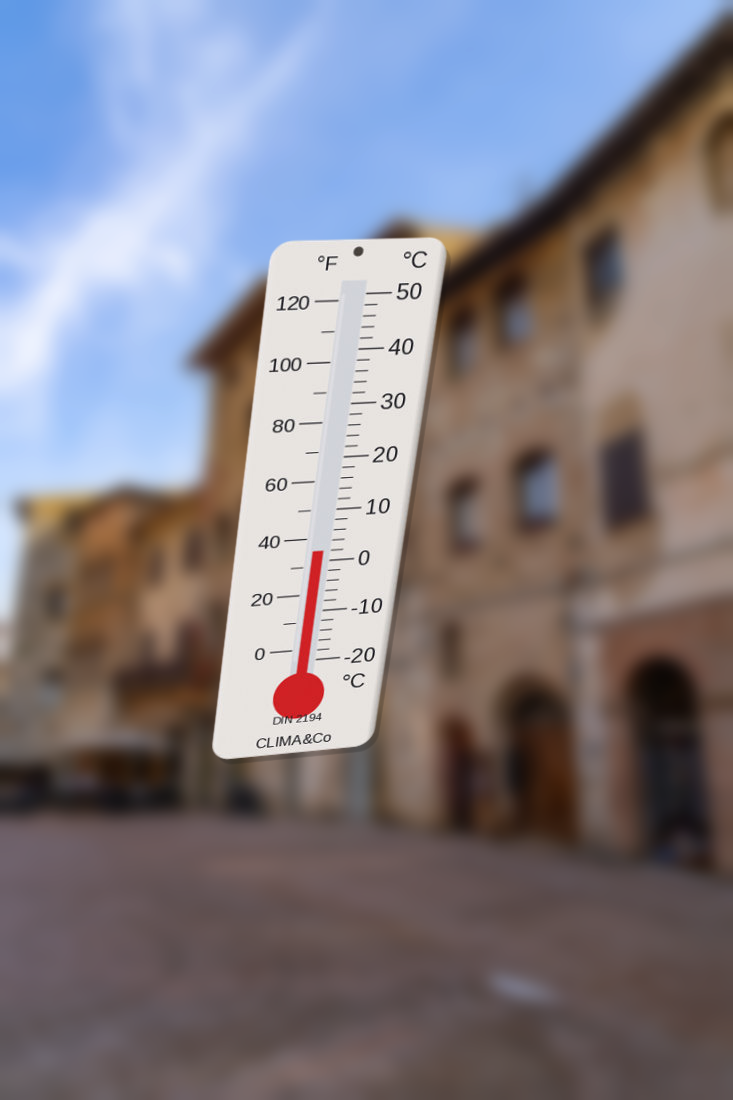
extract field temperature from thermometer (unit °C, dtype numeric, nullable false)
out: 2 °C
